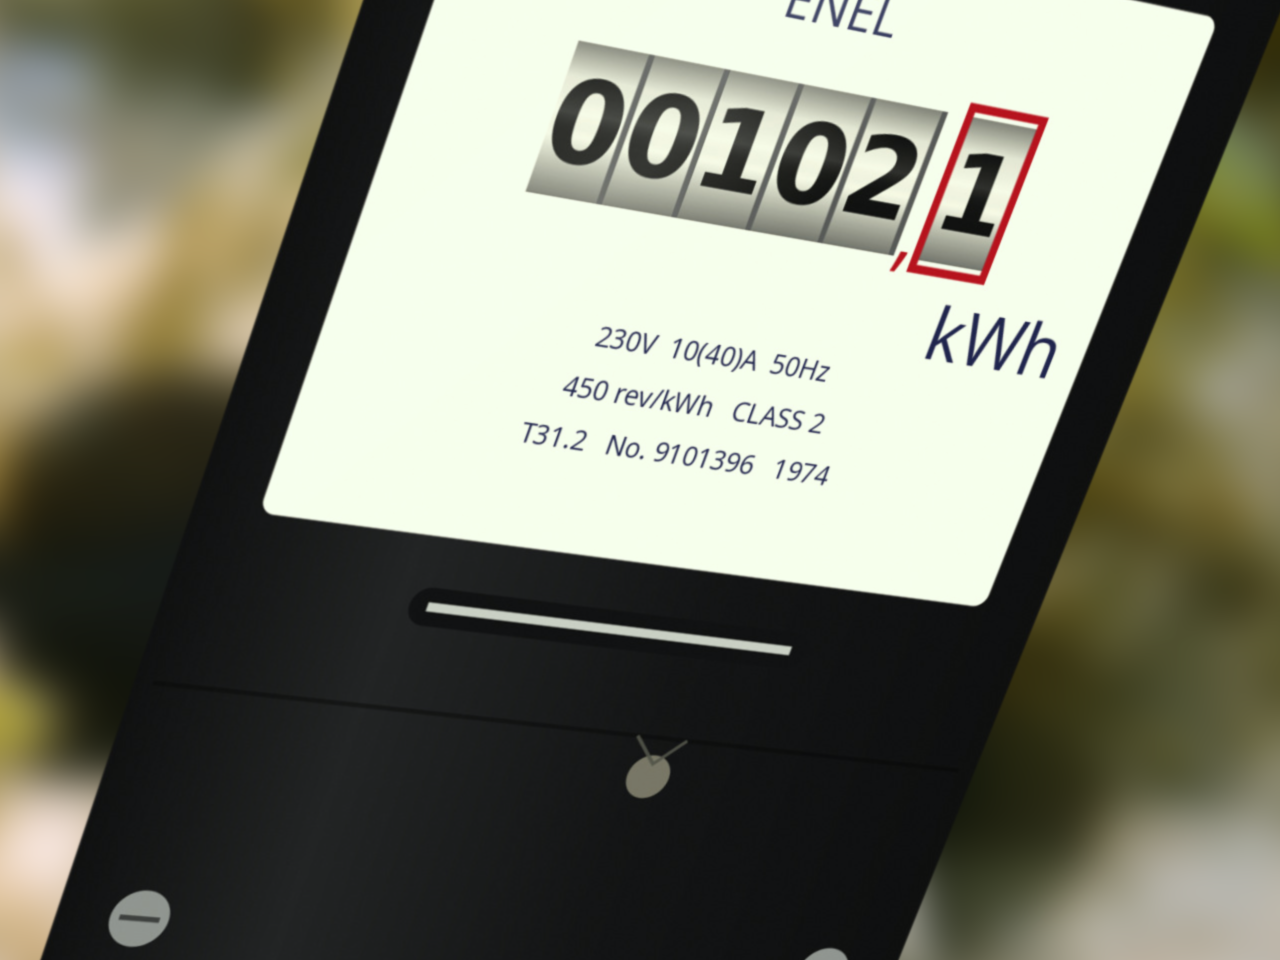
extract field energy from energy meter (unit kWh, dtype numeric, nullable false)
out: 102.1 kWh
